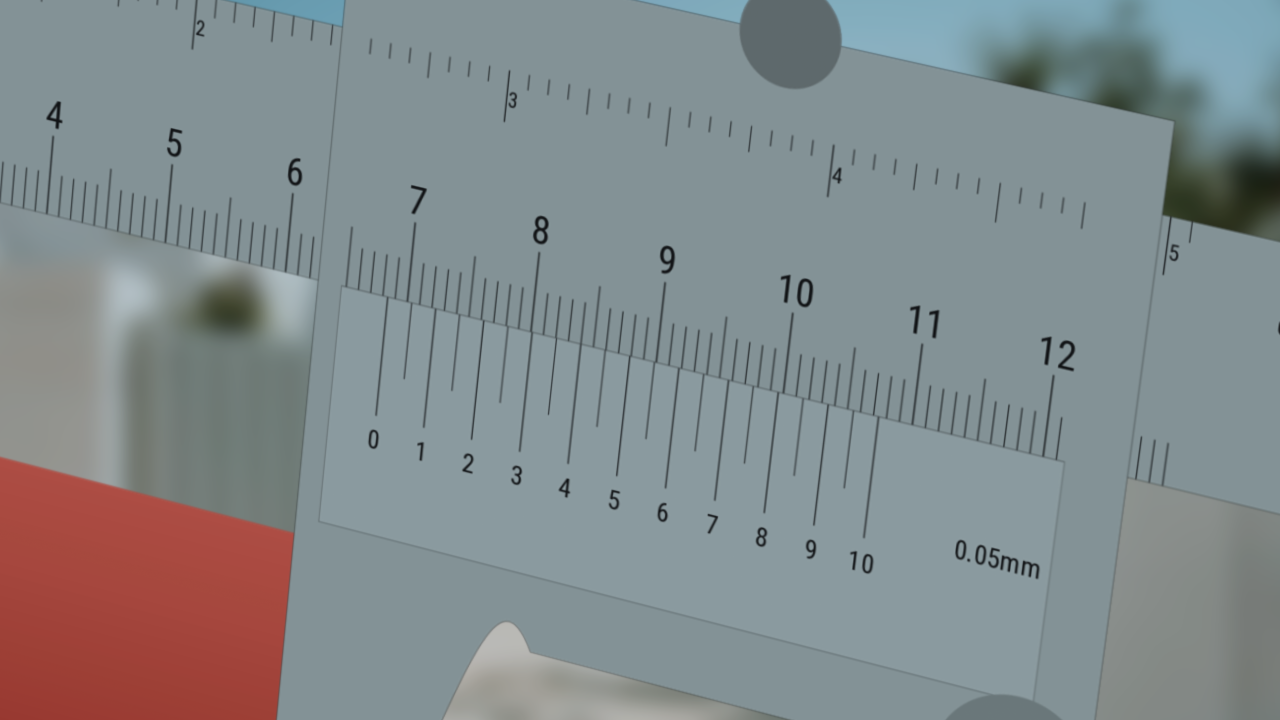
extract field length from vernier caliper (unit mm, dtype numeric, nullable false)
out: 68.4 mm
